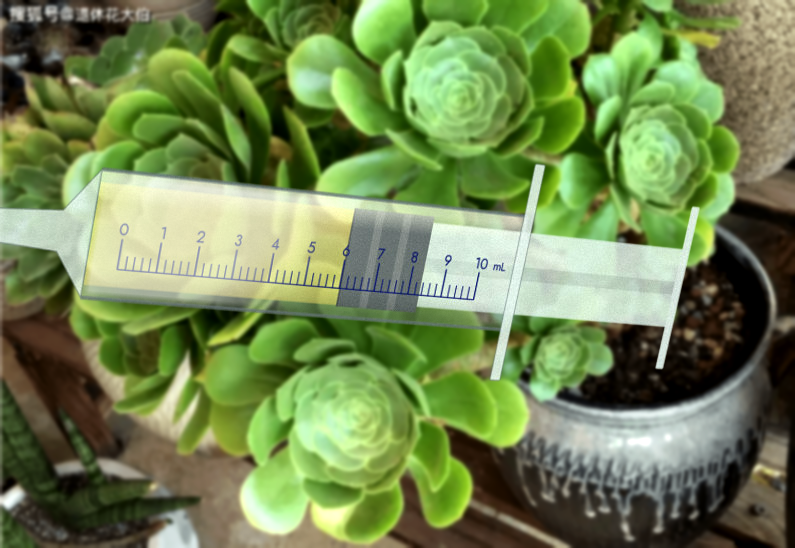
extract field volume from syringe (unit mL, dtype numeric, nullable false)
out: 6 mL
